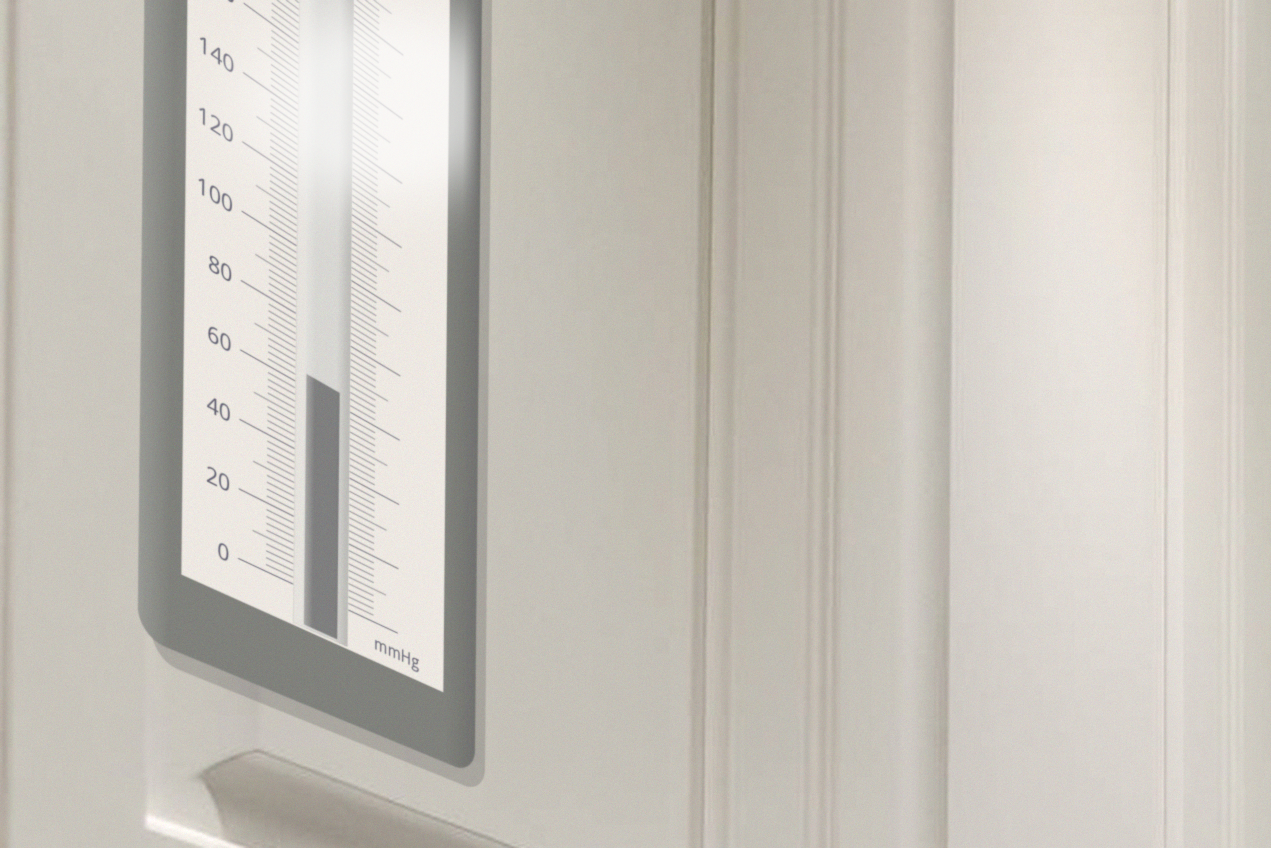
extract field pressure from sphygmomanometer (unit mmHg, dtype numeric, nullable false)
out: 64 mmHg
